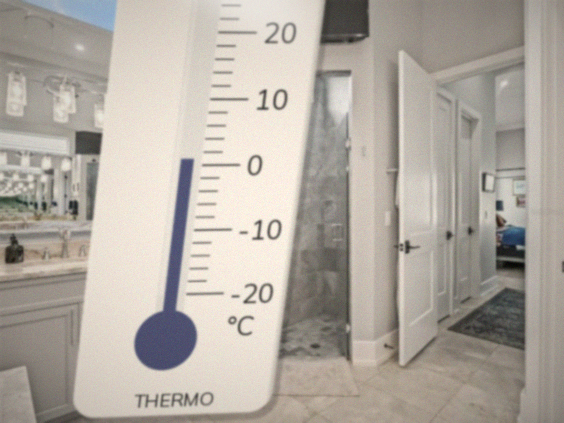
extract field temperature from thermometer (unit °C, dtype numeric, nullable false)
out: 1 °C
